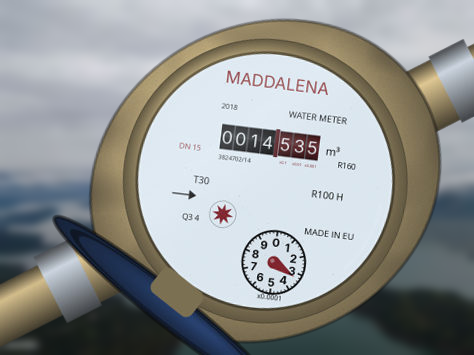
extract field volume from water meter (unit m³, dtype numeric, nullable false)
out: 14.5353 m³
